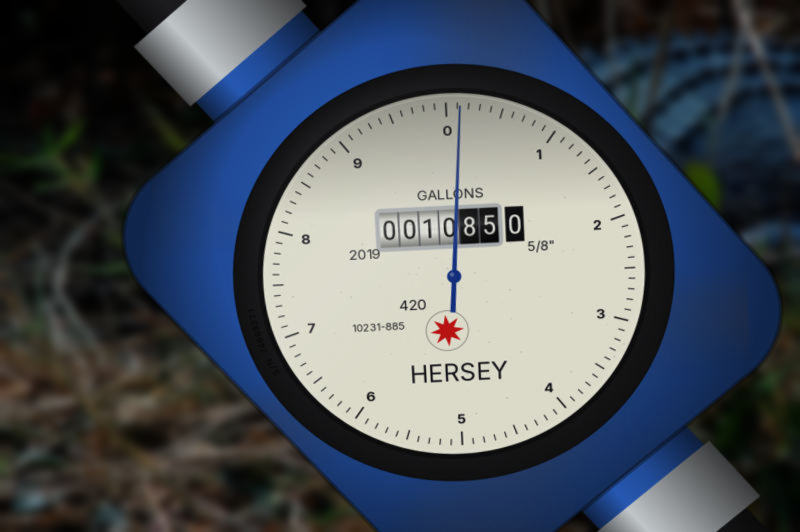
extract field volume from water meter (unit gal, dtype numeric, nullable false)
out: 10850.1 gal
